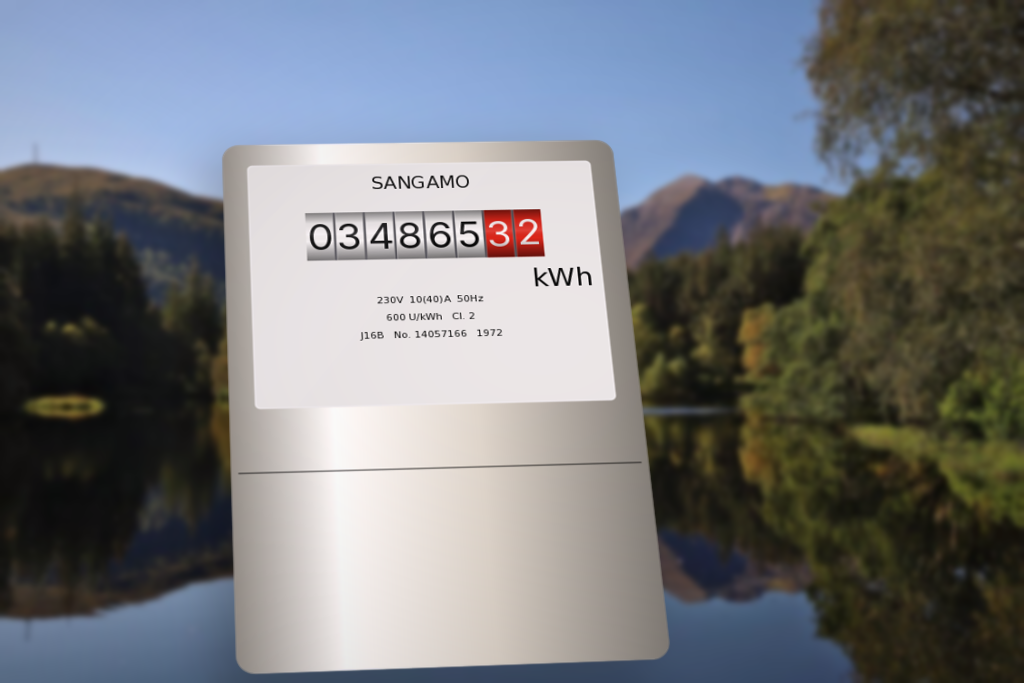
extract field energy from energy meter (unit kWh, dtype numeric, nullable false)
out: 34865.32 kWh
